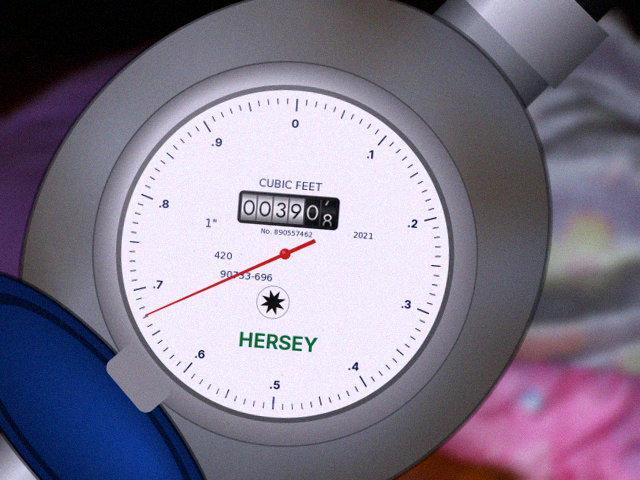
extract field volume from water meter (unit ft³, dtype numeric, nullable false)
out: 3907.67 ft³
